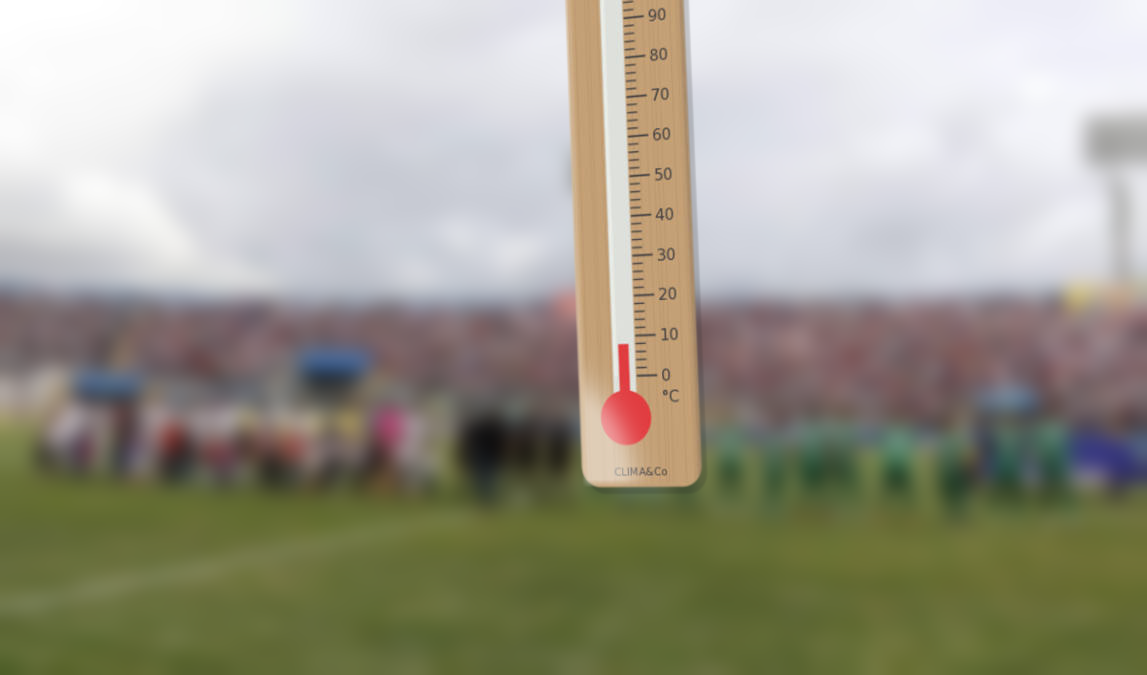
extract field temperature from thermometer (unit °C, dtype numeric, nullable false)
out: 8 °C
